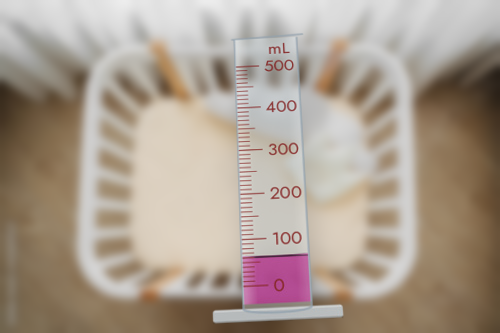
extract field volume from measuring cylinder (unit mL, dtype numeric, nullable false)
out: 60 mL
